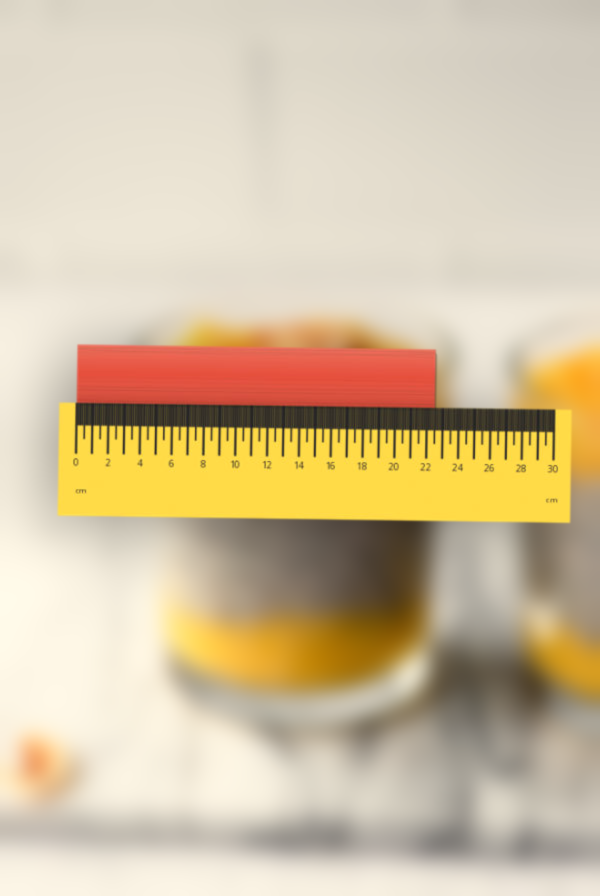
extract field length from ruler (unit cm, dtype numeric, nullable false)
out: 22.5 cm
